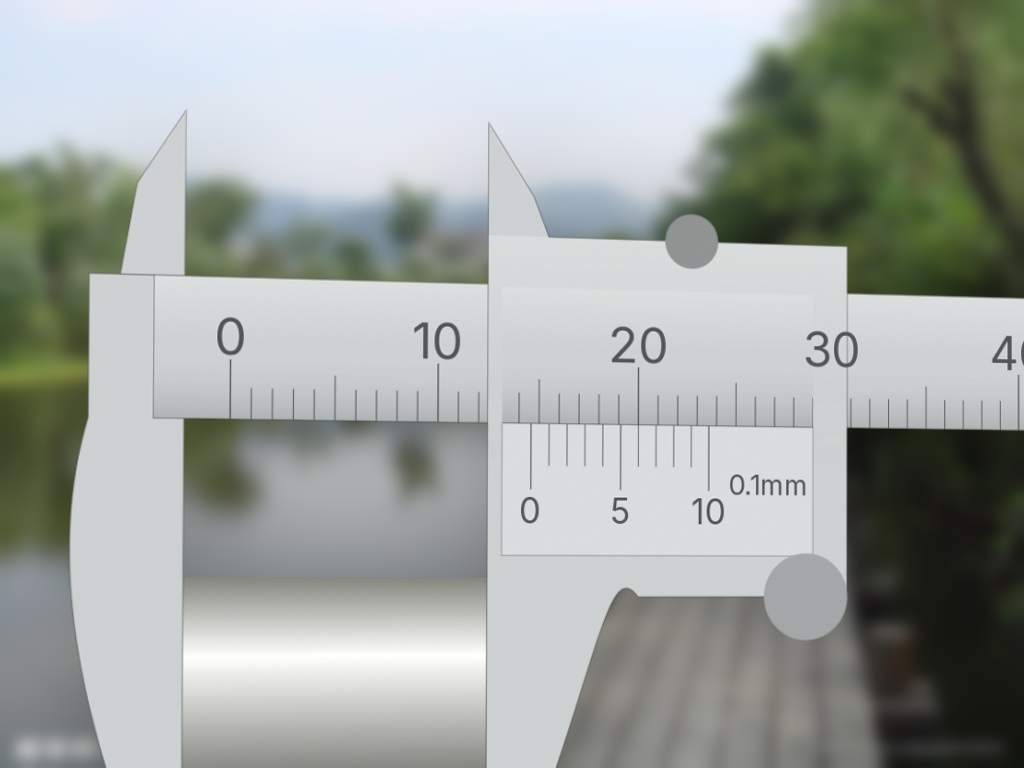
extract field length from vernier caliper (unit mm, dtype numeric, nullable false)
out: 14.6 mm
